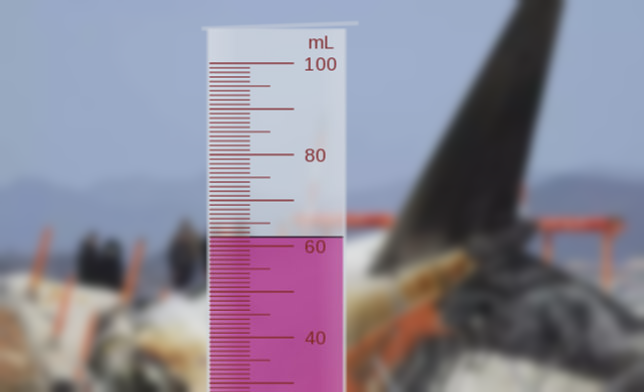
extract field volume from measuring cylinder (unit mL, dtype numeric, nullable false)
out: 62 mL
